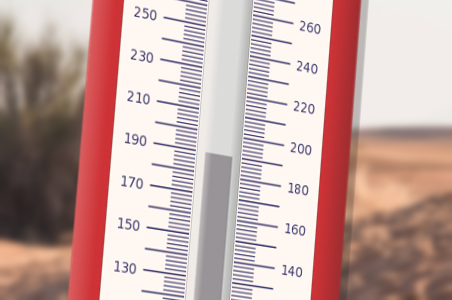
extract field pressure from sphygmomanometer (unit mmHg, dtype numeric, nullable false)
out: 190 mmHg
